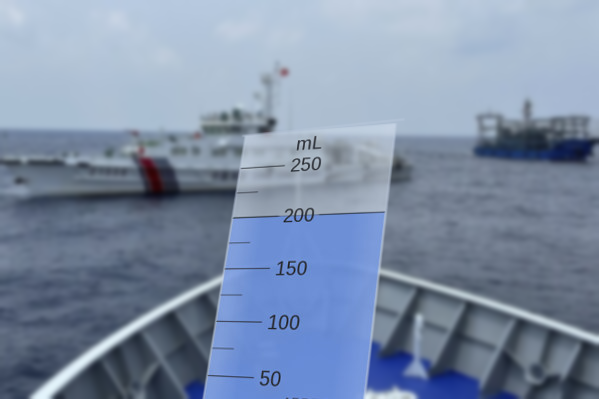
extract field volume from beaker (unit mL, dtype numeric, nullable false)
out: 200 mL
